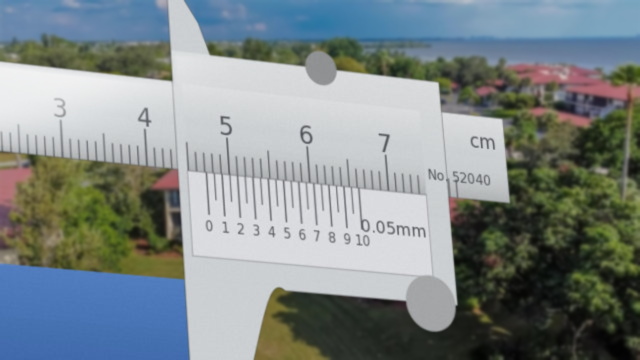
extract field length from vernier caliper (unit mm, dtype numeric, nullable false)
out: 47.2 mm
